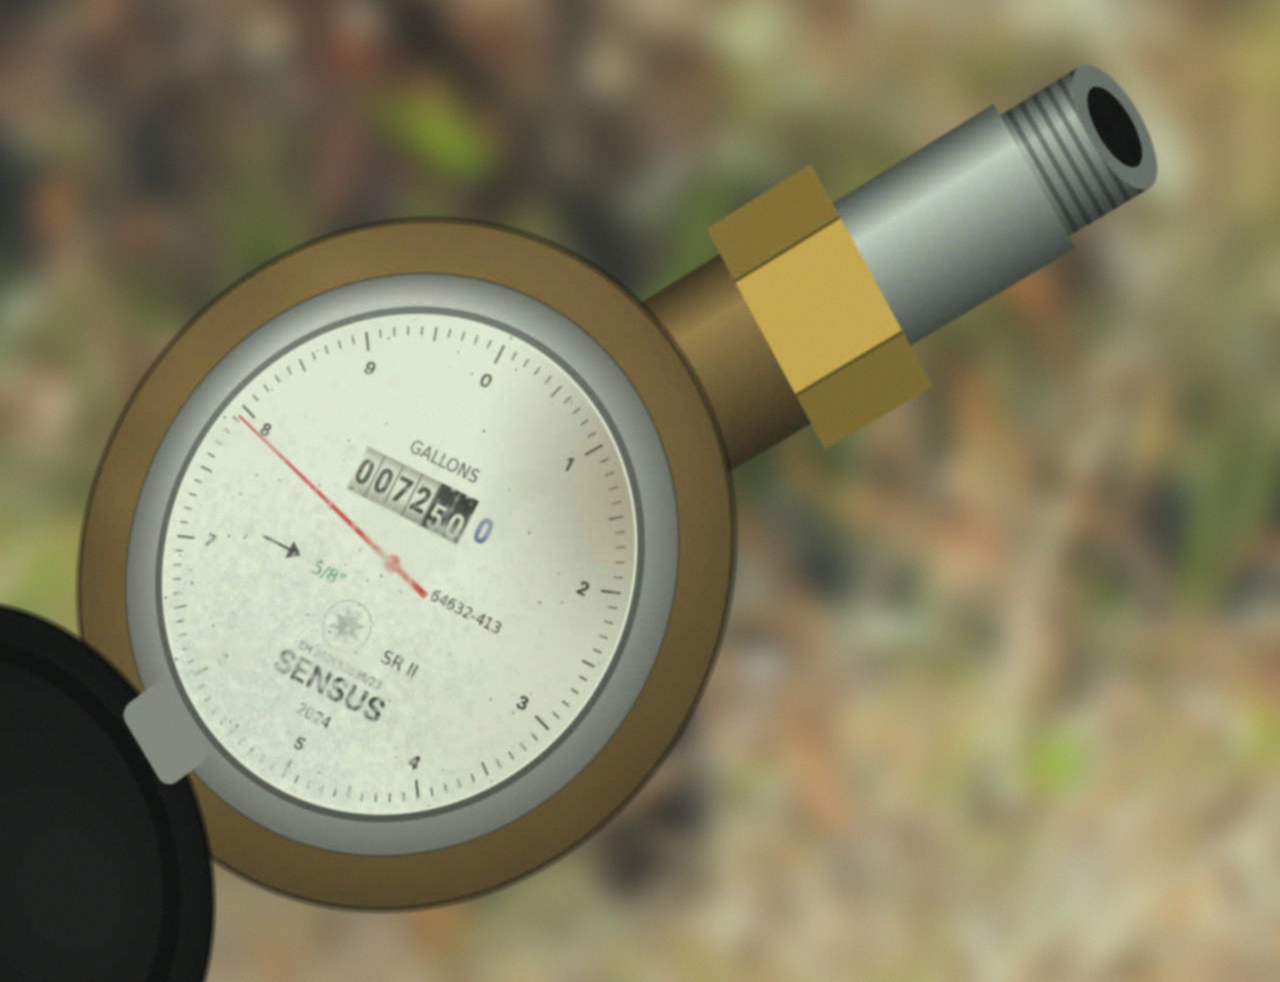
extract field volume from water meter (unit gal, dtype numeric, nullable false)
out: 72497.9 gal
